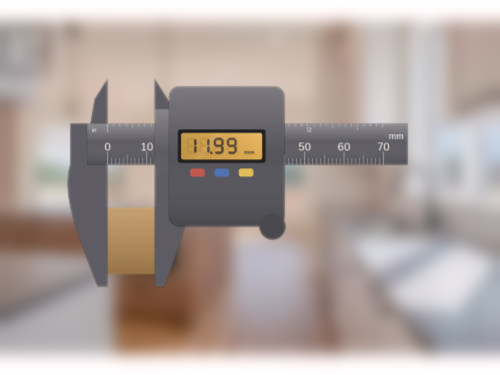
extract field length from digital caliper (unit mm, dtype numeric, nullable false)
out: 11.99 mm
